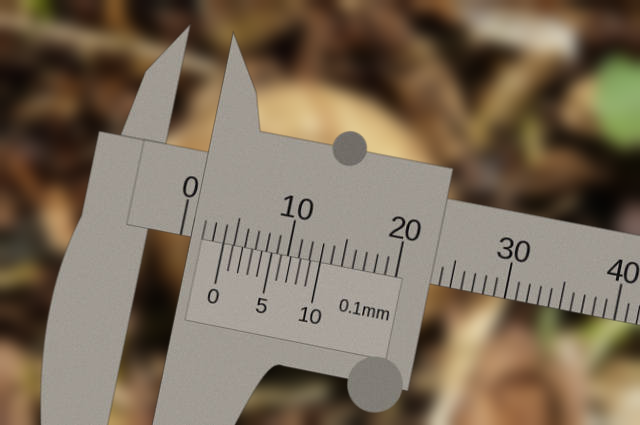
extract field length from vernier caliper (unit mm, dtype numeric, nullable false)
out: 4.0 mm
